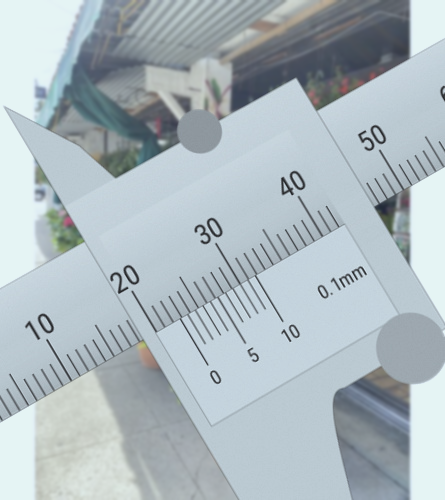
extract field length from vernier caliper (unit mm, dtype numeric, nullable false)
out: 22.8 mm
